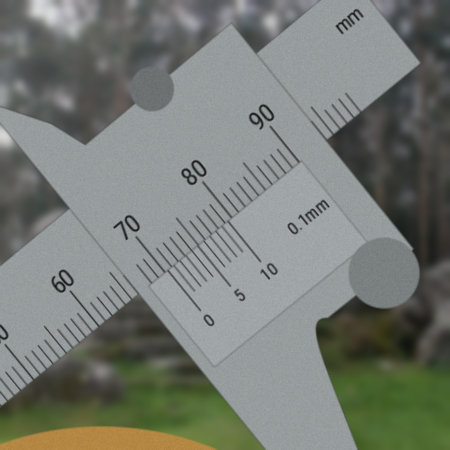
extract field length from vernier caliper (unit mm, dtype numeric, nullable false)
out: 70.4 mm
